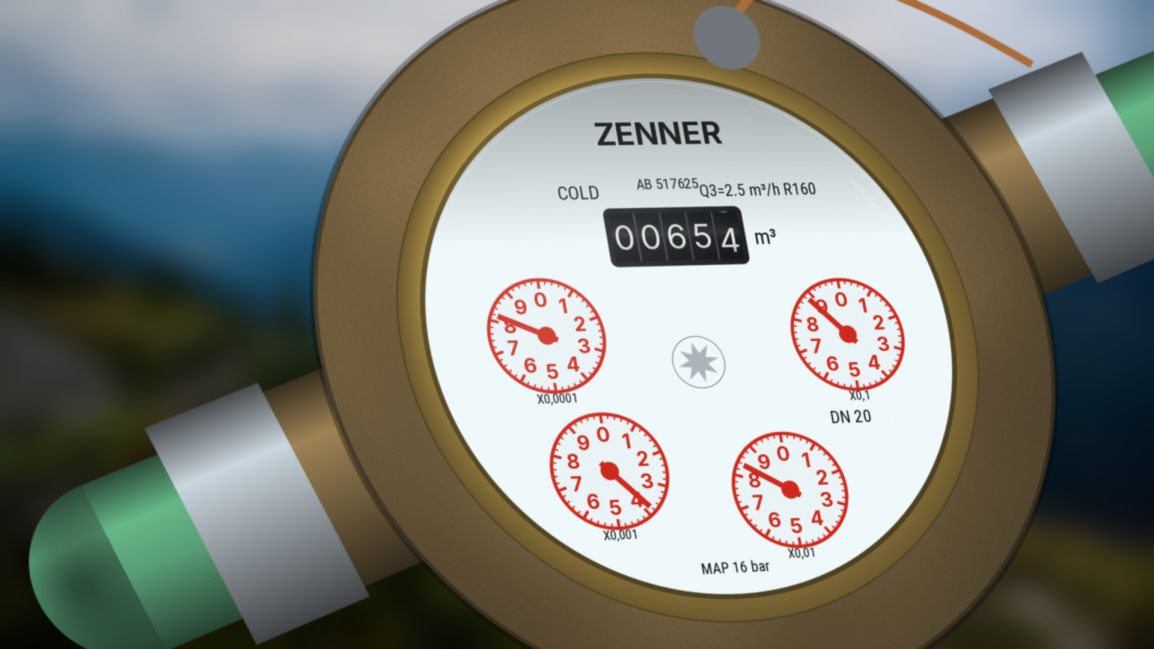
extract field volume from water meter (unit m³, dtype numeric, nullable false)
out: 653.8838 m³
